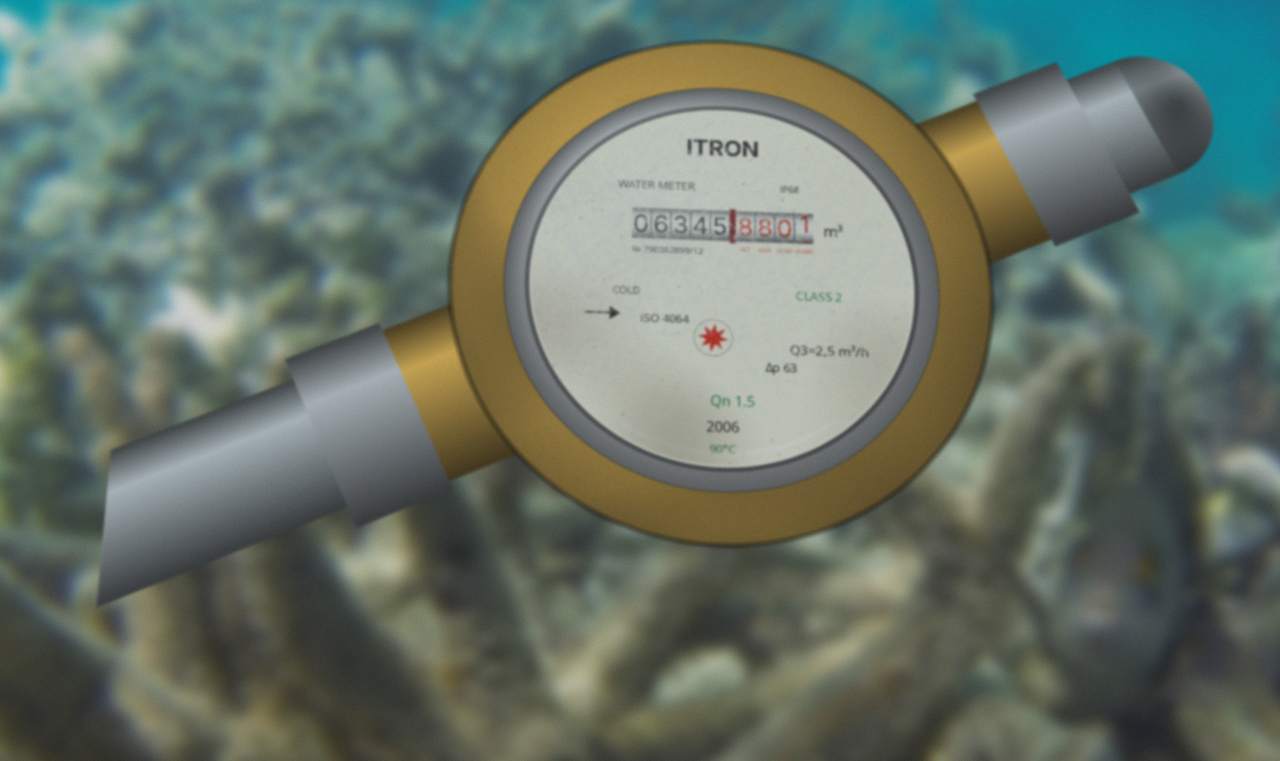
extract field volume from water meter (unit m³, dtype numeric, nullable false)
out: 6345.8801 m³
